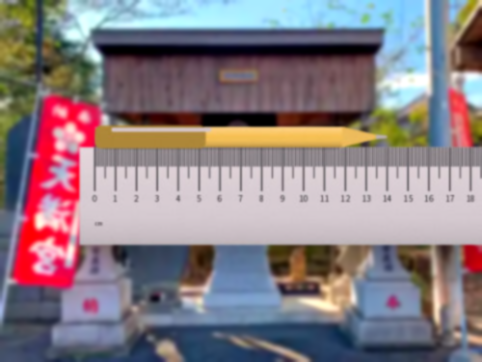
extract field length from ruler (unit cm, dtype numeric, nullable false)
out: 14 cm
